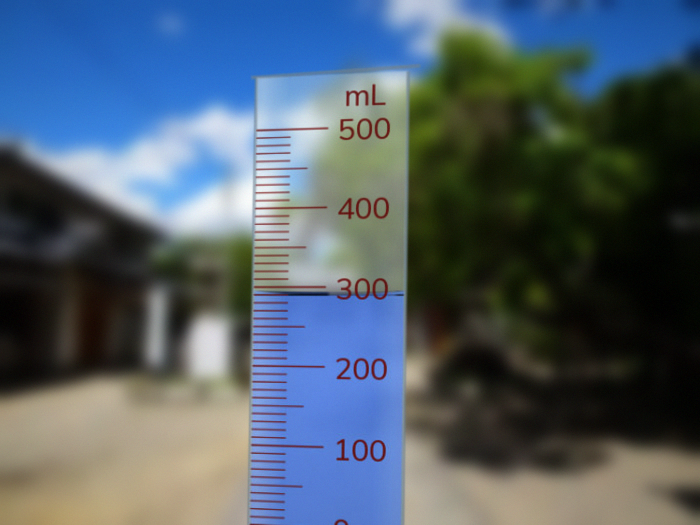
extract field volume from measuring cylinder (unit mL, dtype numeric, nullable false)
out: 290 mL
